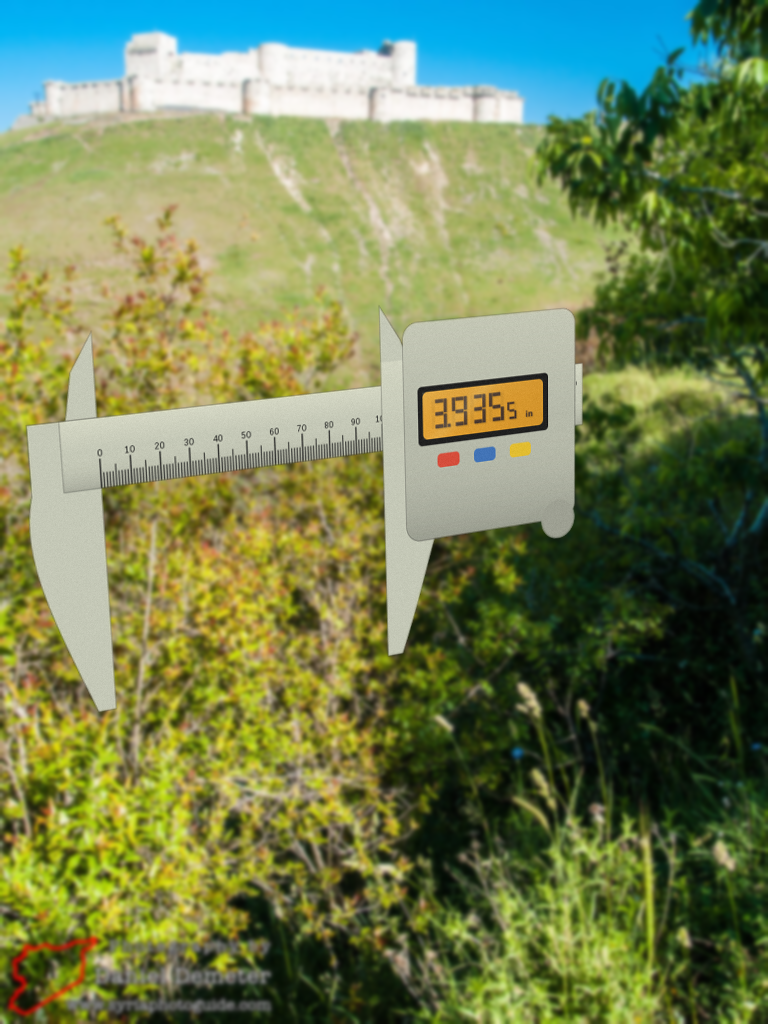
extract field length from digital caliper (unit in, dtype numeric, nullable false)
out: 3.9355 in
